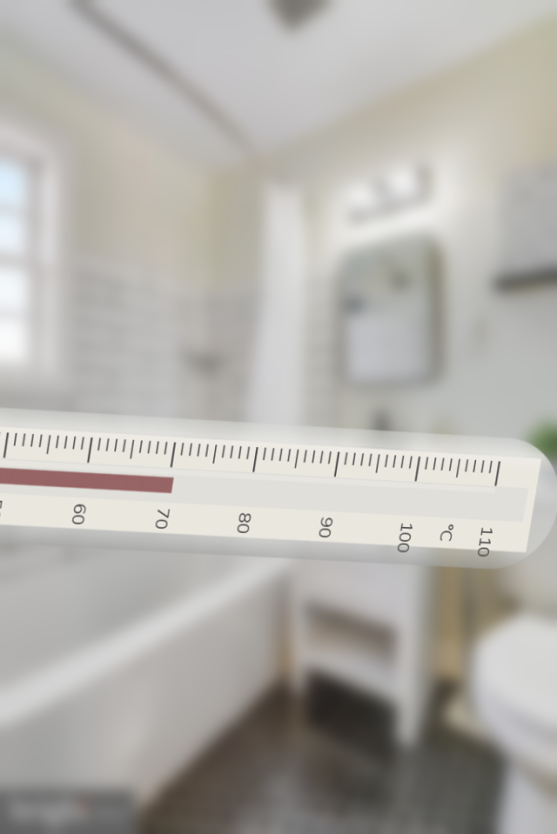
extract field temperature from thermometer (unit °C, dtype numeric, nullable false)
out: 70.5 °C
